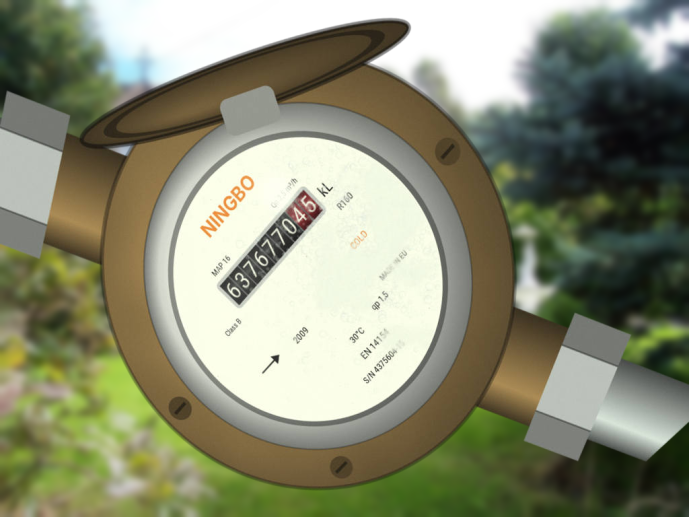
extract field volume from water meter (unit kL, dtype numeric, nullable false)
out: 6376770.45 kL
